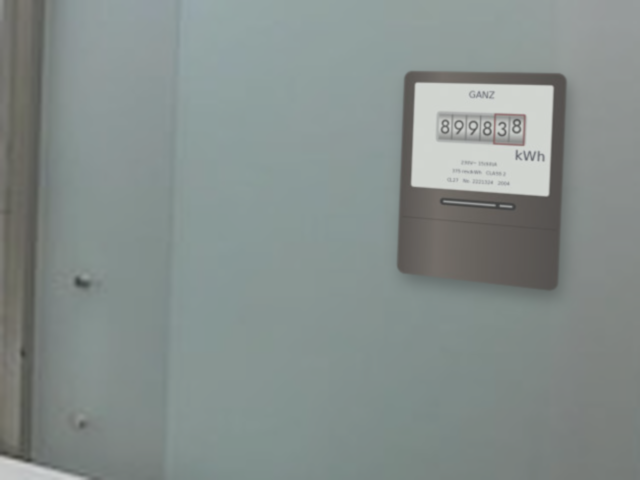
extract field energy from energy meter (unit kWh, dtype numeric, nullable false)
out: 8998.38 kWh
